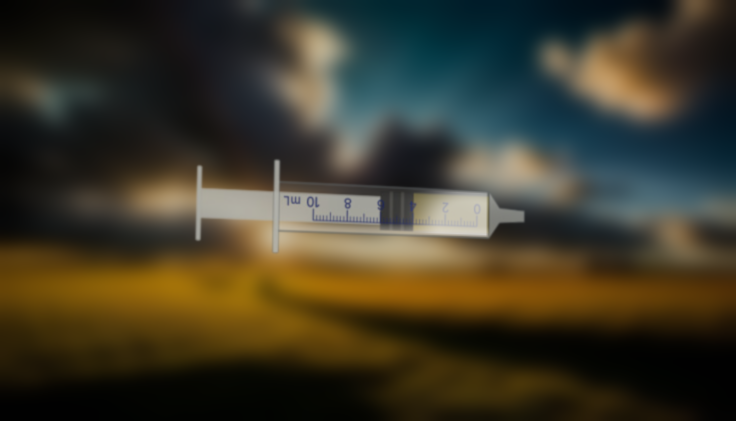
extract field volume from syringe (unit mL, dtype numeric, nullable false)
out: 4 mL
